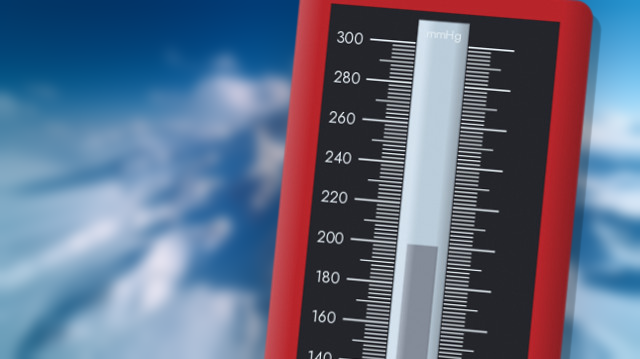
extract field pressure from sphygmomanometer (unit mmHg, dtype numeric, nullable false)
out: 200 mmHg
